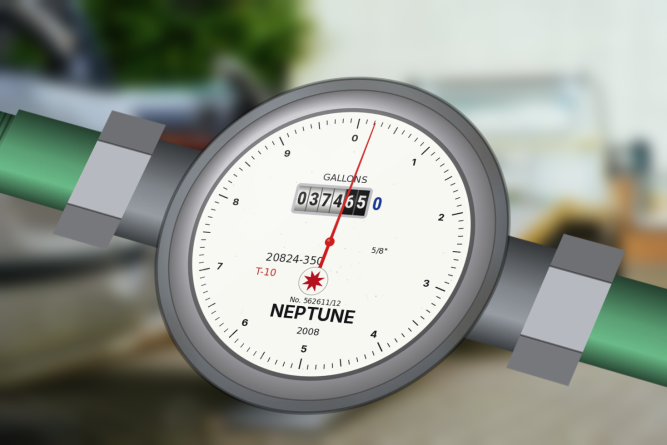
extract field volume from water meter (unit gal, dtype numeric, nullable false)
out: 374650.2 gal
